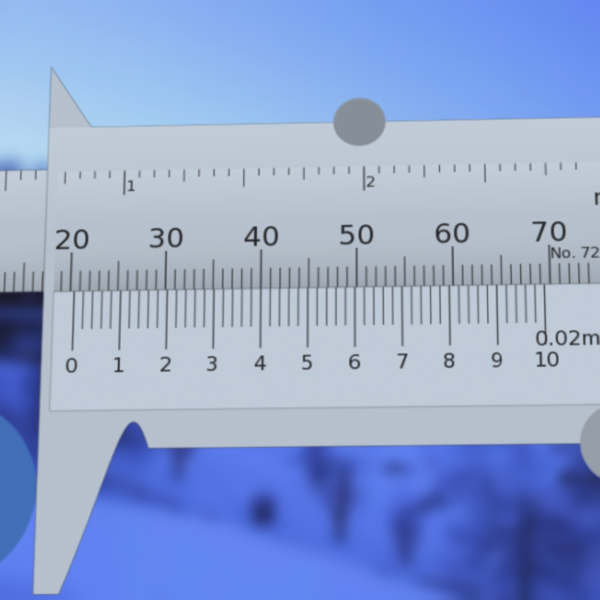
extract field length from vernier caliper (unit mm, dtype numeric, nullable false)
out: 20.4 mm
